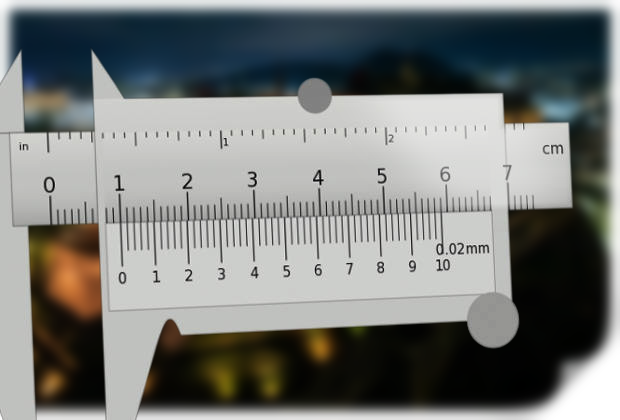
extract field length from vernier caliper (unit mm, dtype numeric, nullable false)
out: 10.0 mm
